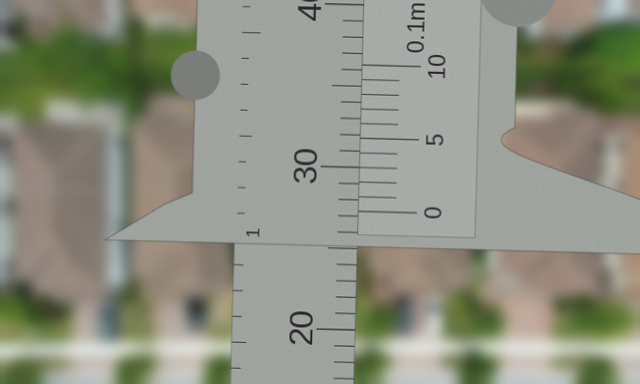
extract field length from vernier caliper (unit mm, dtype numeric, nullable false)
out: 27.3 mm
